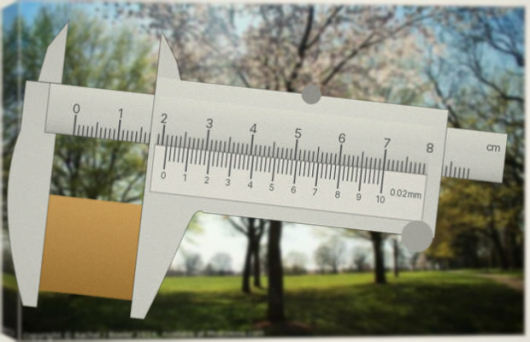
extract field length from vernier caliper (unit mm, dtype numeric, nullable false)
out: 21.0 mm
